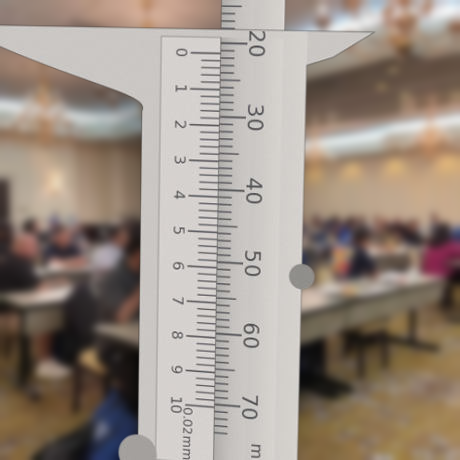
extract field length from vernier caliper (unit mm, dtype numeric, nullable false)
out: 21.4 mm
